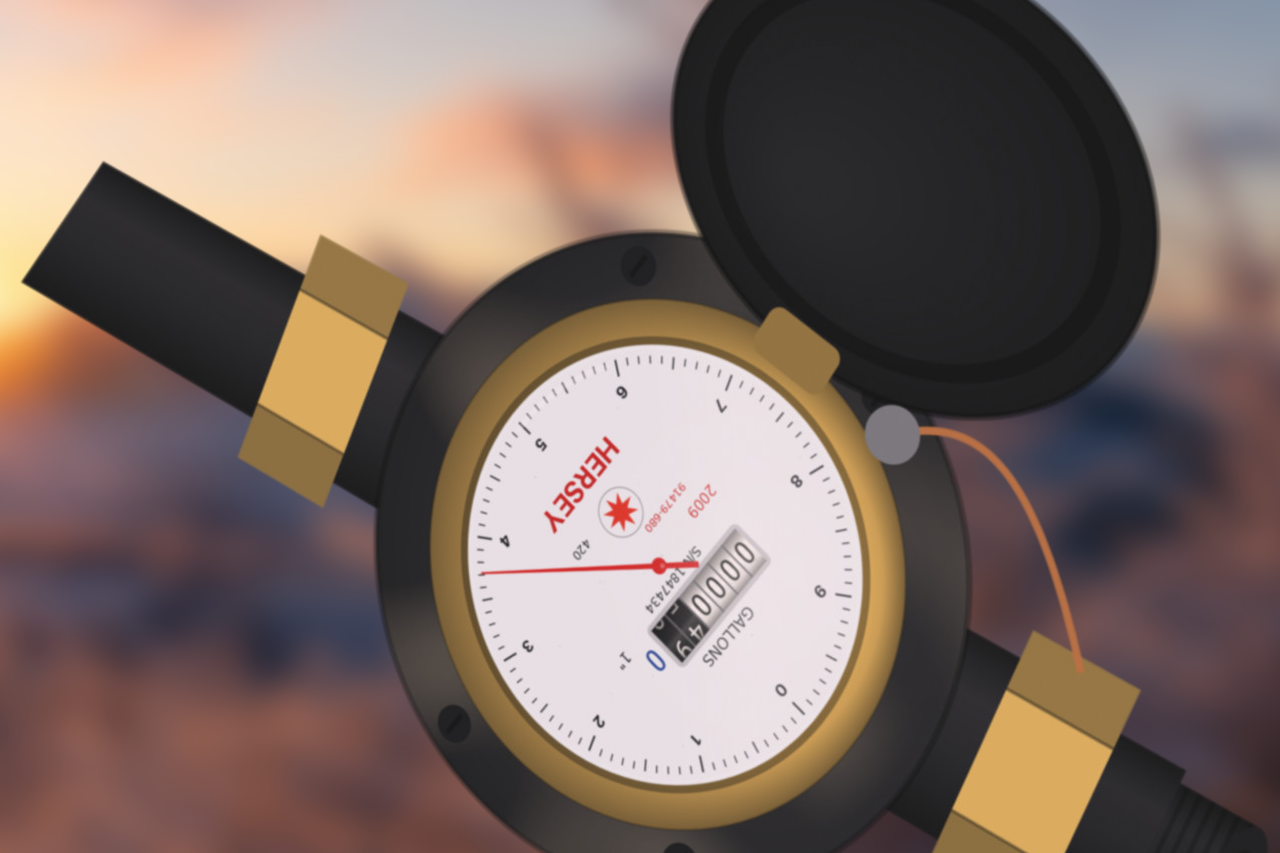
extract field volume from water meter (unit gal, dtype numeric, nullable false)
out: 493.7 gal
